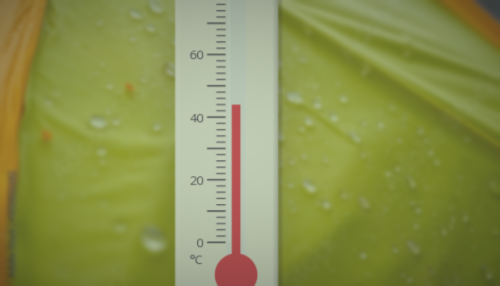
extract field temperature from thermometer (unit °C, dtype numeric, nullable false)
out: 44 °C
